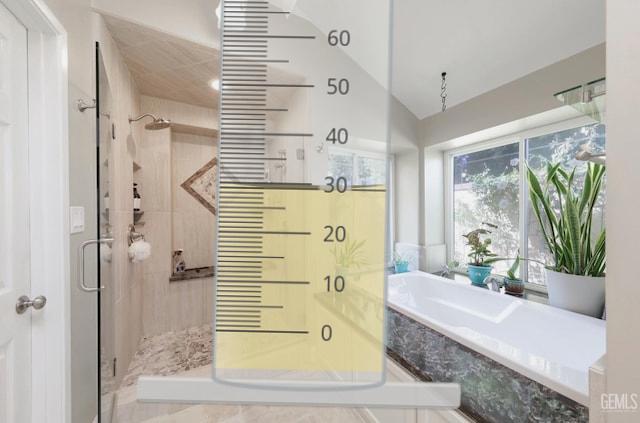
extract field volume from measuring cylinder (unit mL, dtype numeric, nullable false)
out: 29 mL
